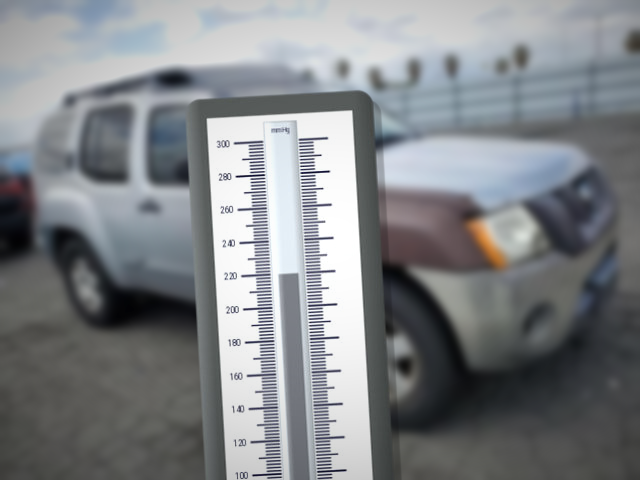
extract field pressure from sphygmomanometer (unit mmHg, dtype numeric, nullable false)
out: 220 mmHg
